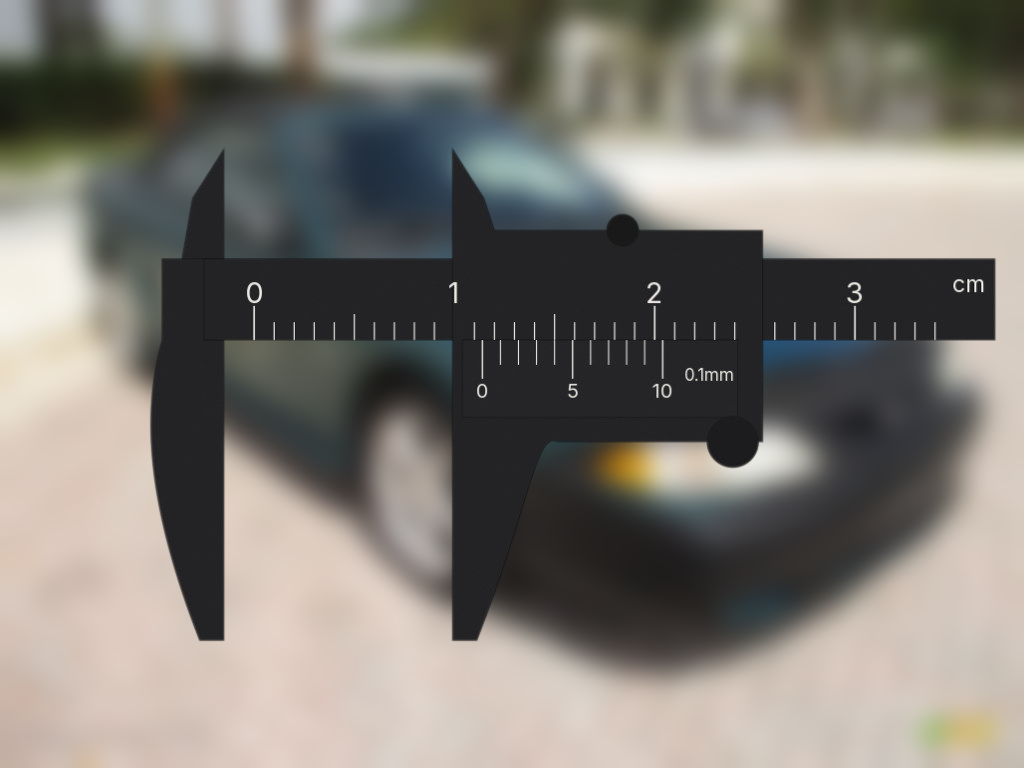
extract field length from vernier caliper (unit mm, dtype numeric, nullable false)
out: 11.4 mm
